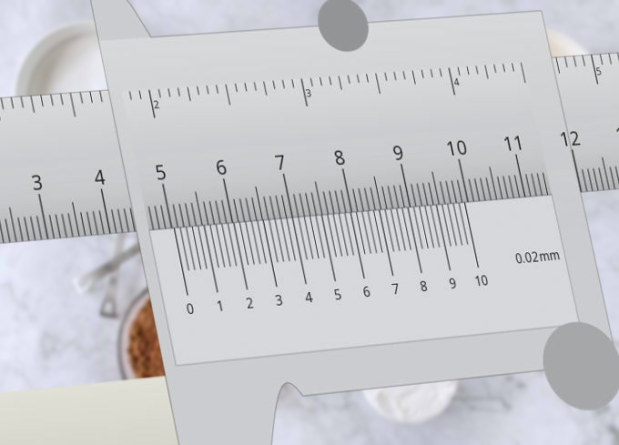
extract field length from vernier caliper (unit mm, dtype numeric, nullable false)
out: 50.4 mm
